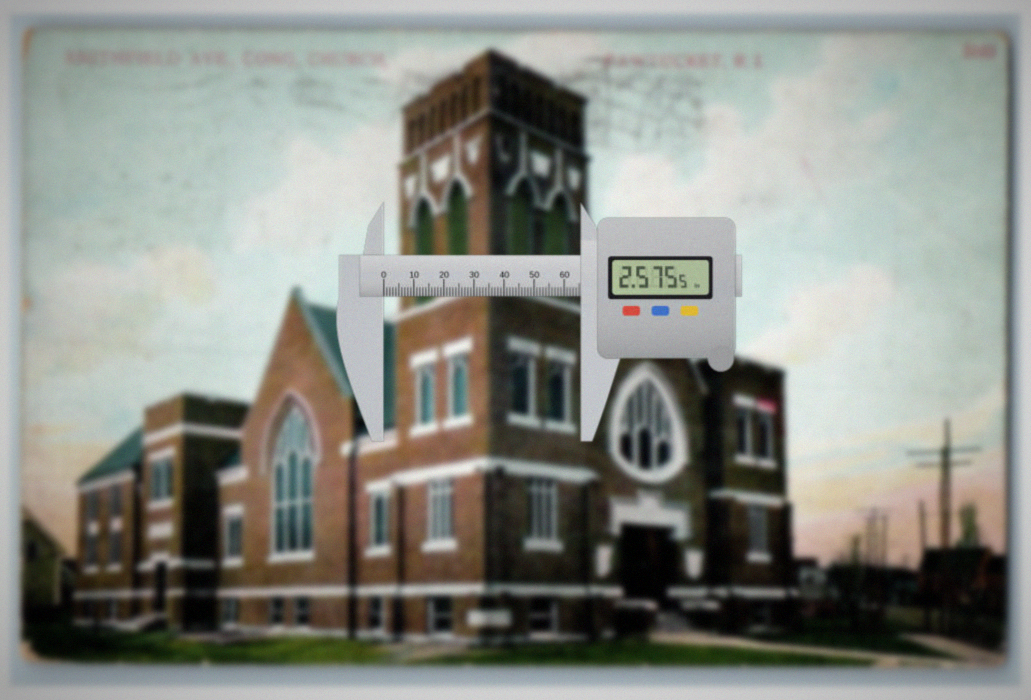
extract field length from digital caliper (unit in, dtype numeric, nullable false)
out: 2.5755 in
